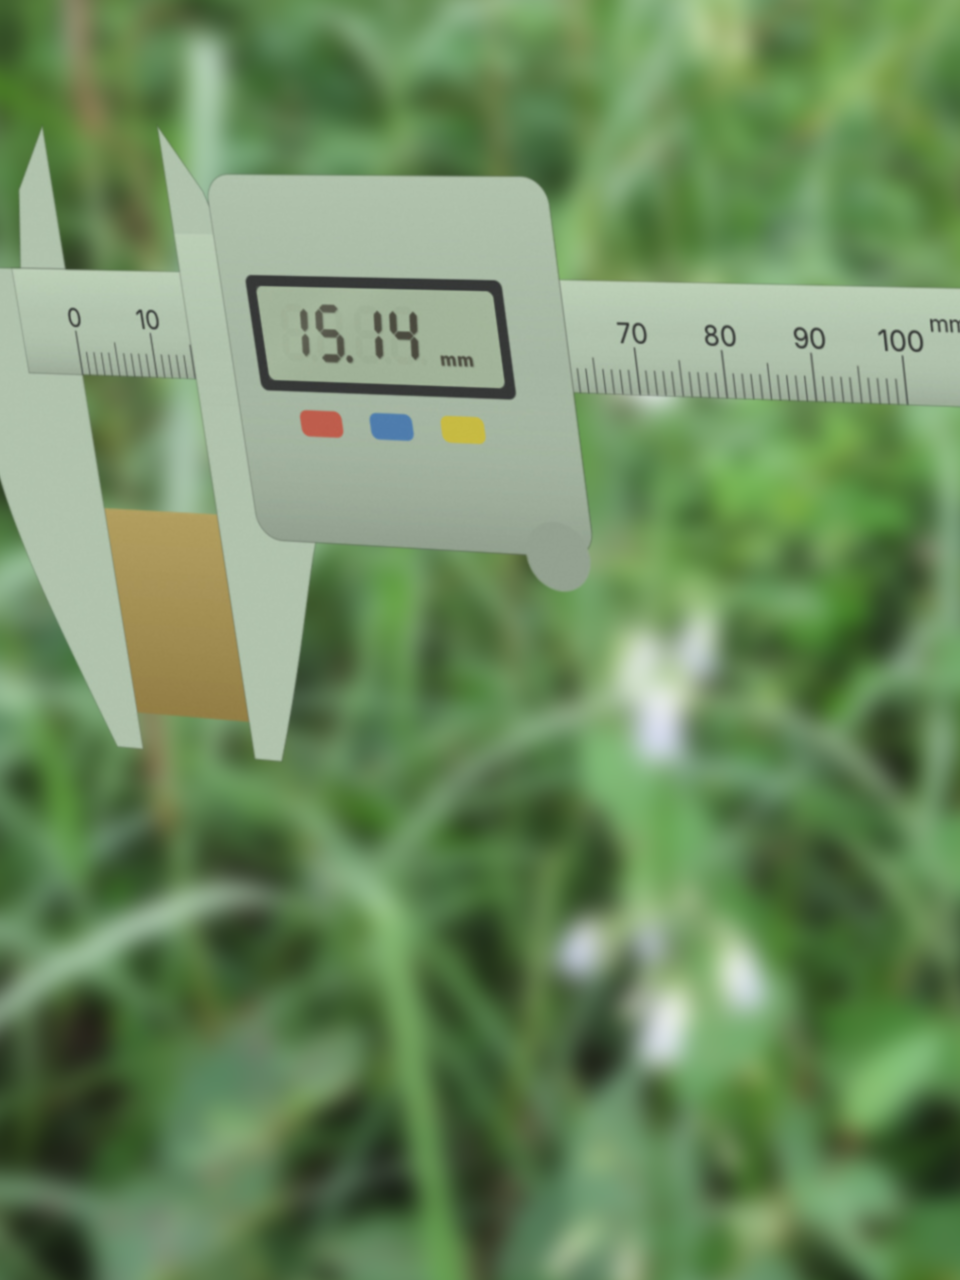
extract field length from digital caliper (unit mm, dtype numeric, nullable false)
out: 15.14 mm
